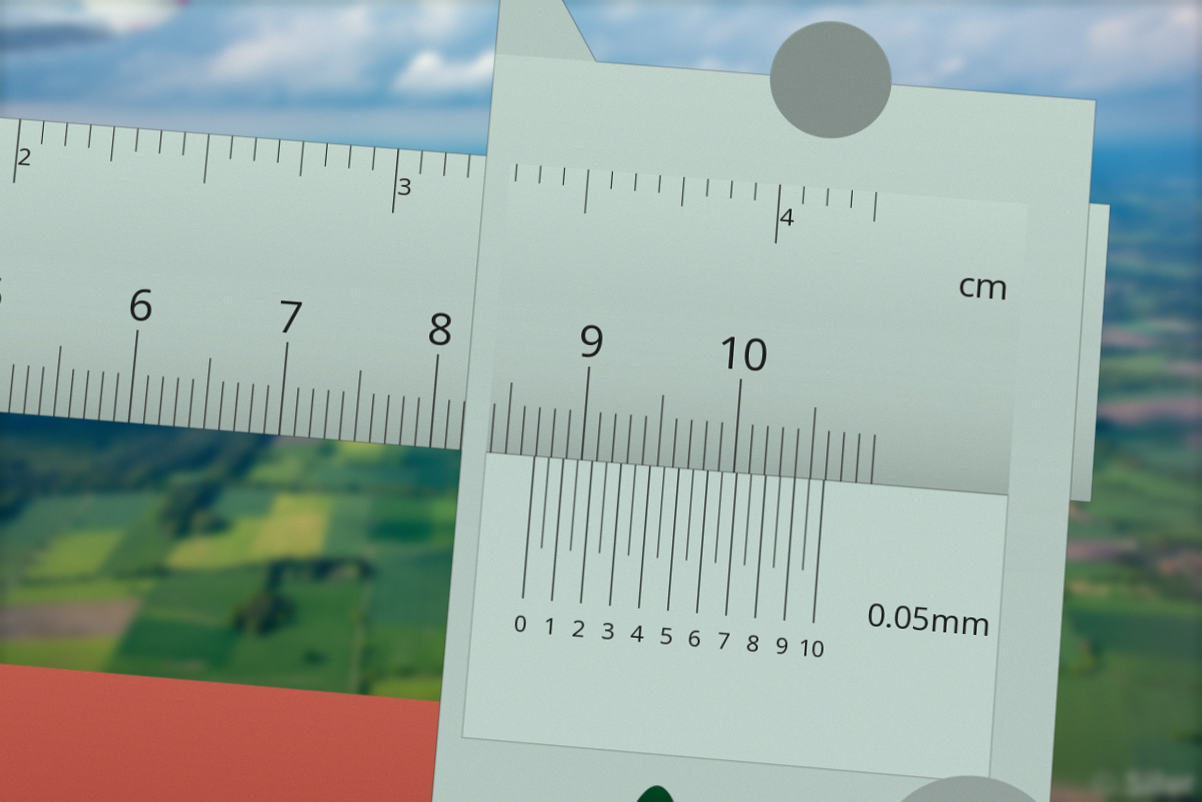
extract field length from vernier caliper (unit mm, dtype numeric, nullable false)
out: 86.9 mm
